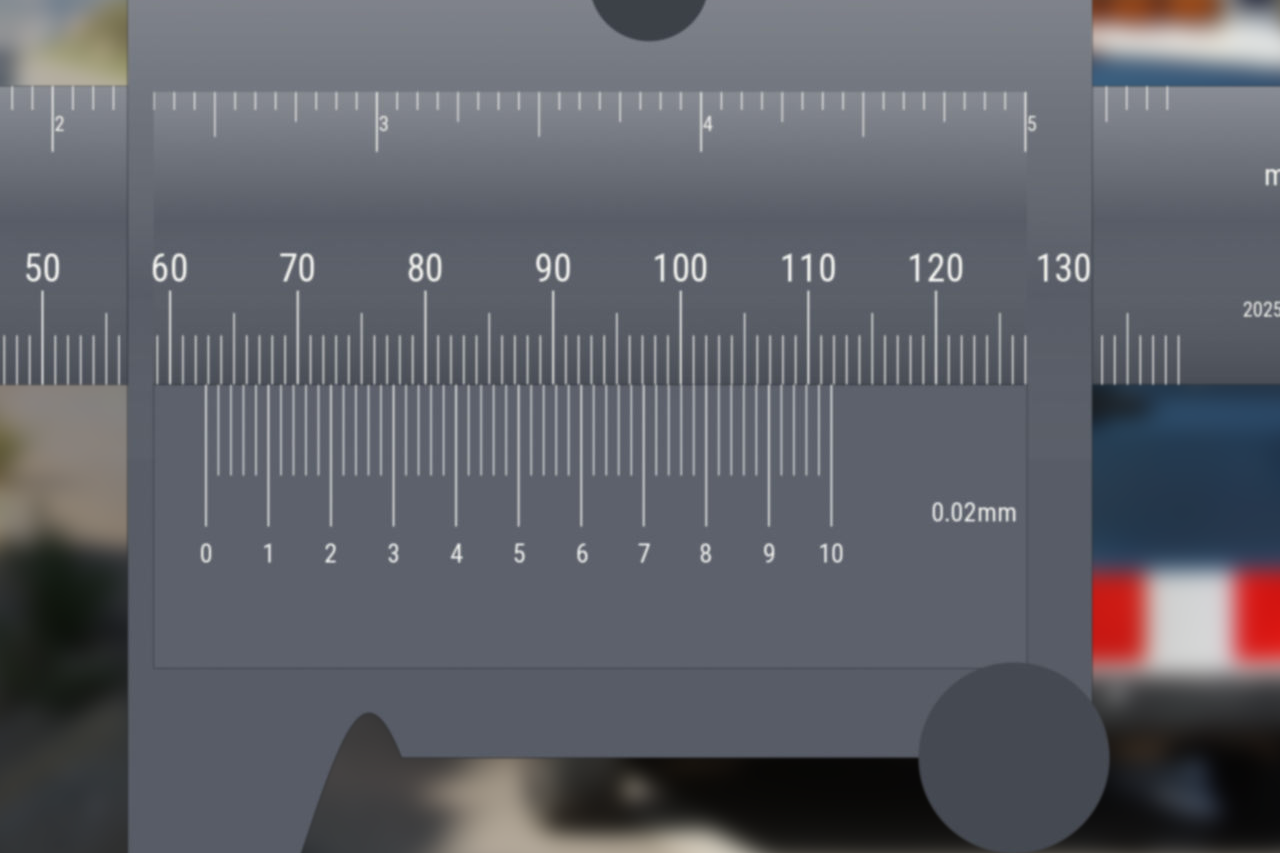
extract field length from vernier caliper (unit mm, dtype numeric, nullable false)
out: 62.8 mm
